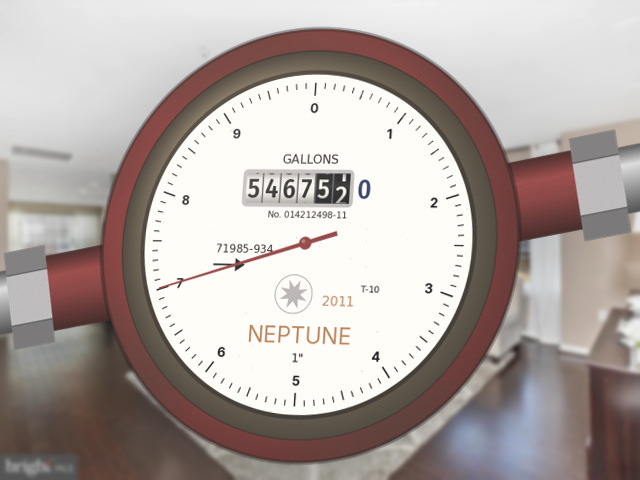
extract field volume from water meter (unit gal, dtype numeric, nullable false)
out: 5467517.0 gal
